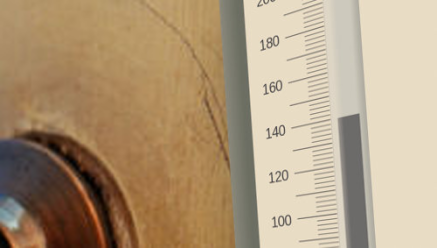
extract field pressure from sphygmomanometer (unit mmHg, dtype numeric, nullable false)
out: 140 mmHg
